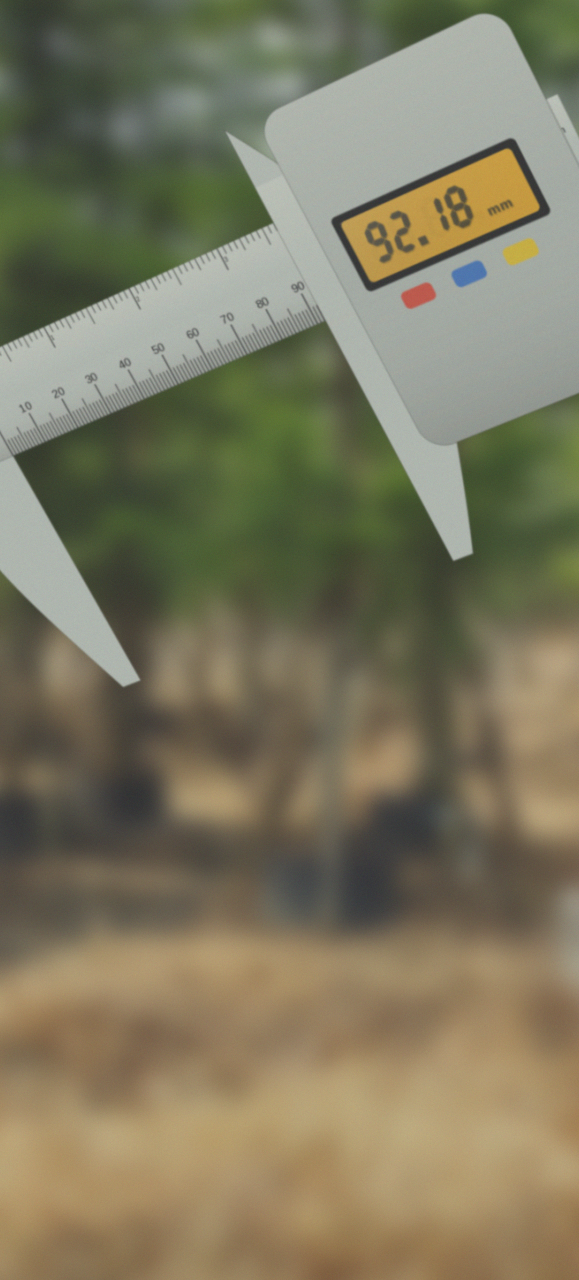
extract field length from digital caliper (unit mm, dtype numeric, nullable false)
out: 92.18 mm
